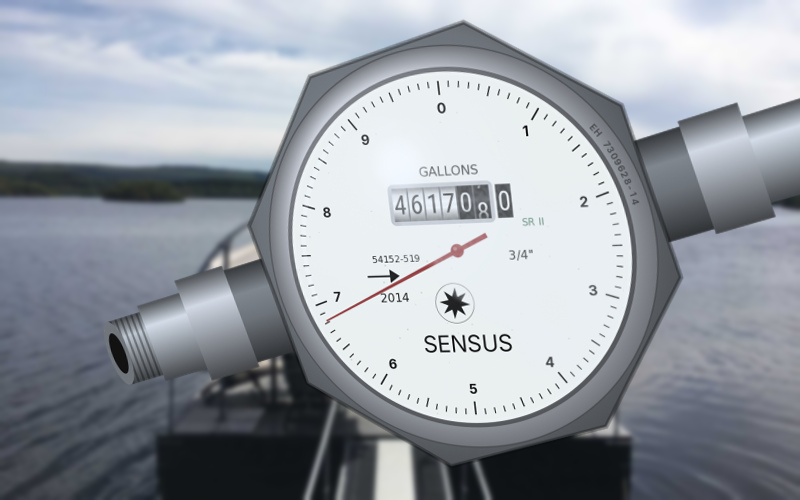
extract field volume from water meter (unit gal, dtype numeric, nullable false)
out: 4617076.8 gal
